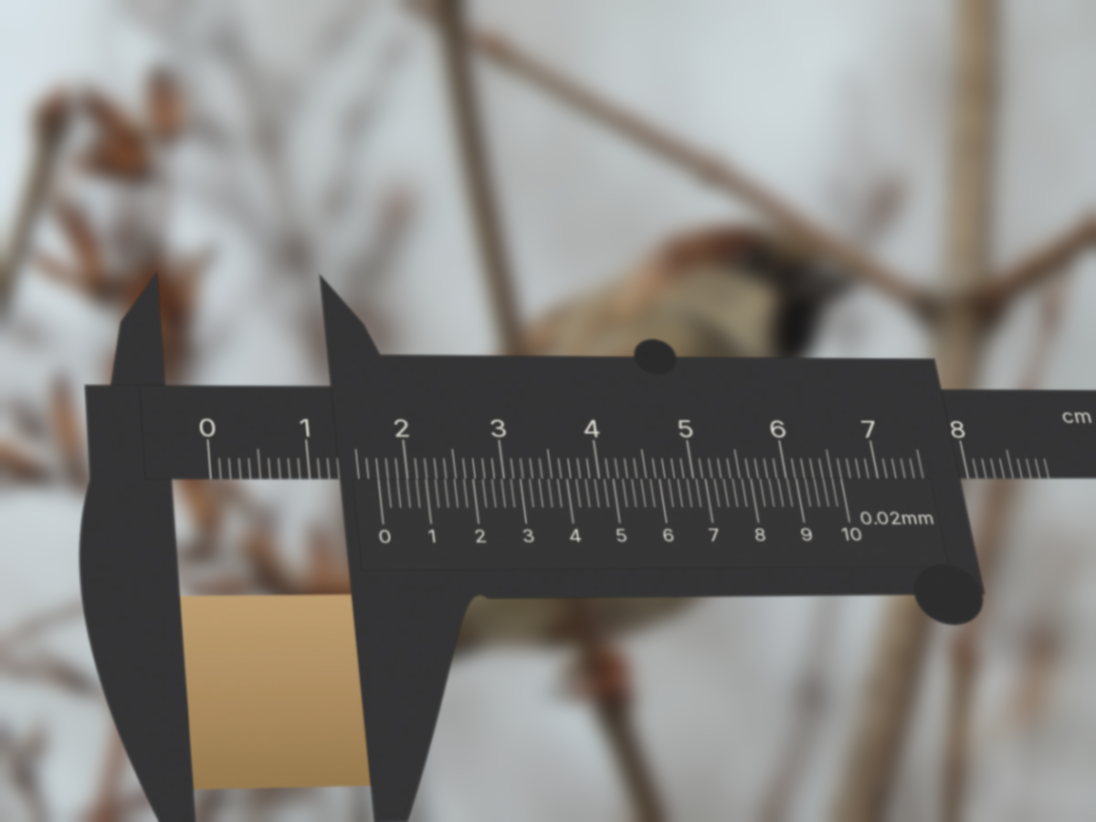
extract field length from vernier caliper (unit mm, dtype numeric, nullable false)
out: 17.0 mm
